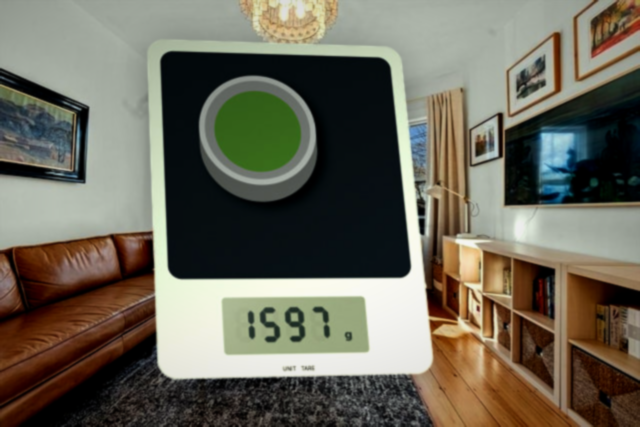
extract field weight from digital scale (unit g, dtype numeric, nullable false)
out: 1597 g
